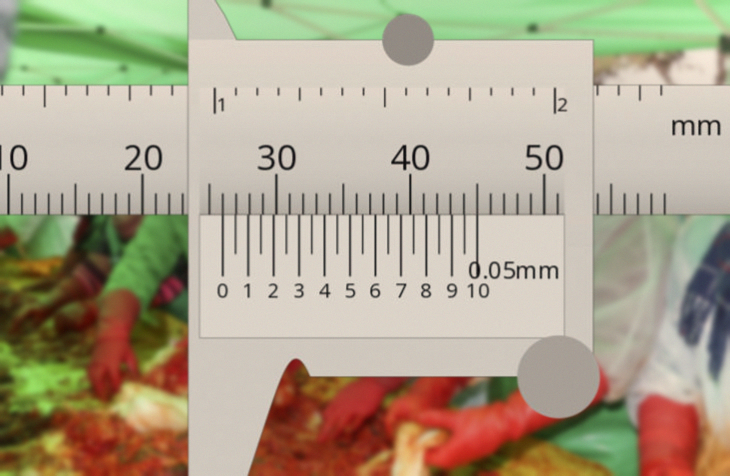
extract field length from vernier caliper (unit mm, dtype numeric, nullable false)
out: 26.0 mm
